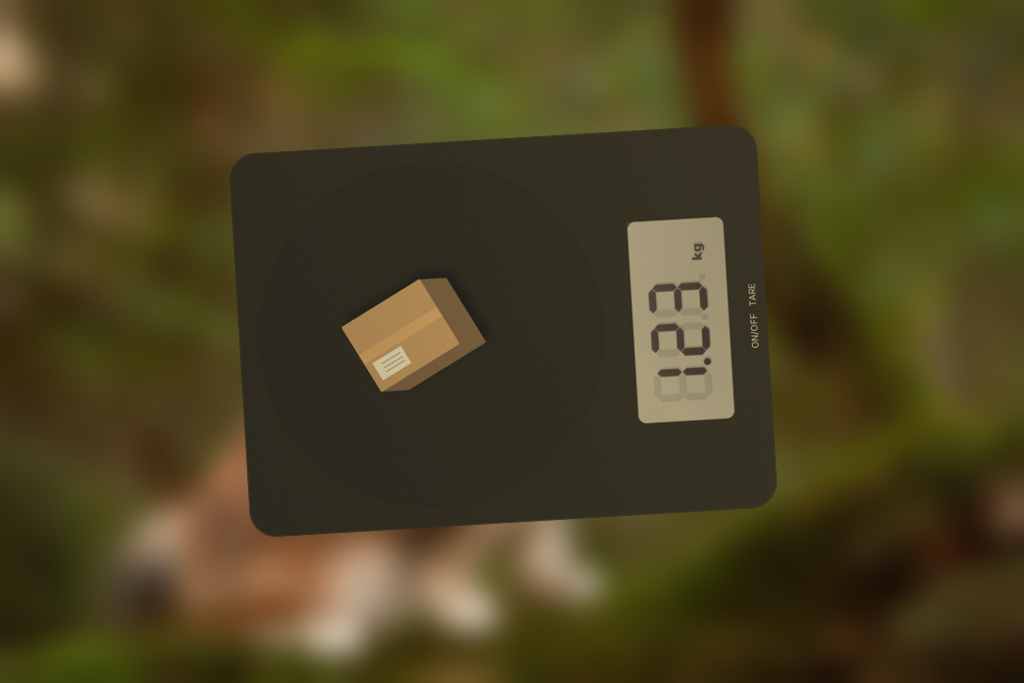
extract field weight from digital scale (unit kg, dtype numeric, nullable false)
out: 1.23 kg
